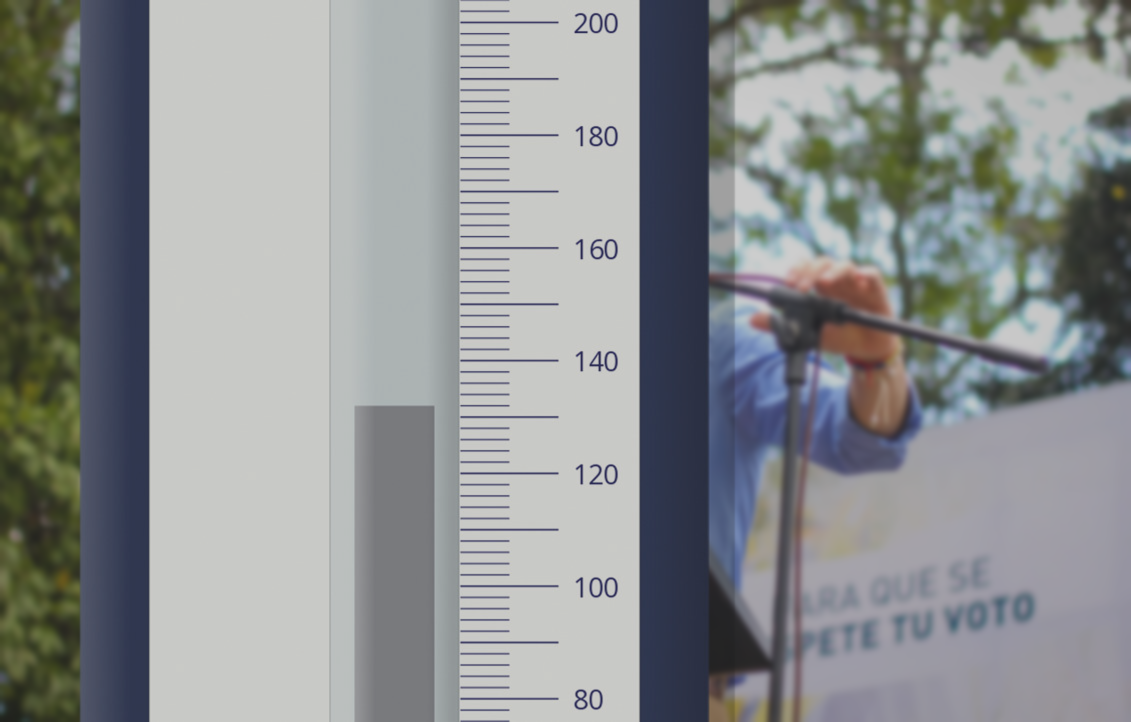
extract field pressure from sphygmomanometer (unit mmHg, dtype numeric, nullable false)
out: 132 mmHg
